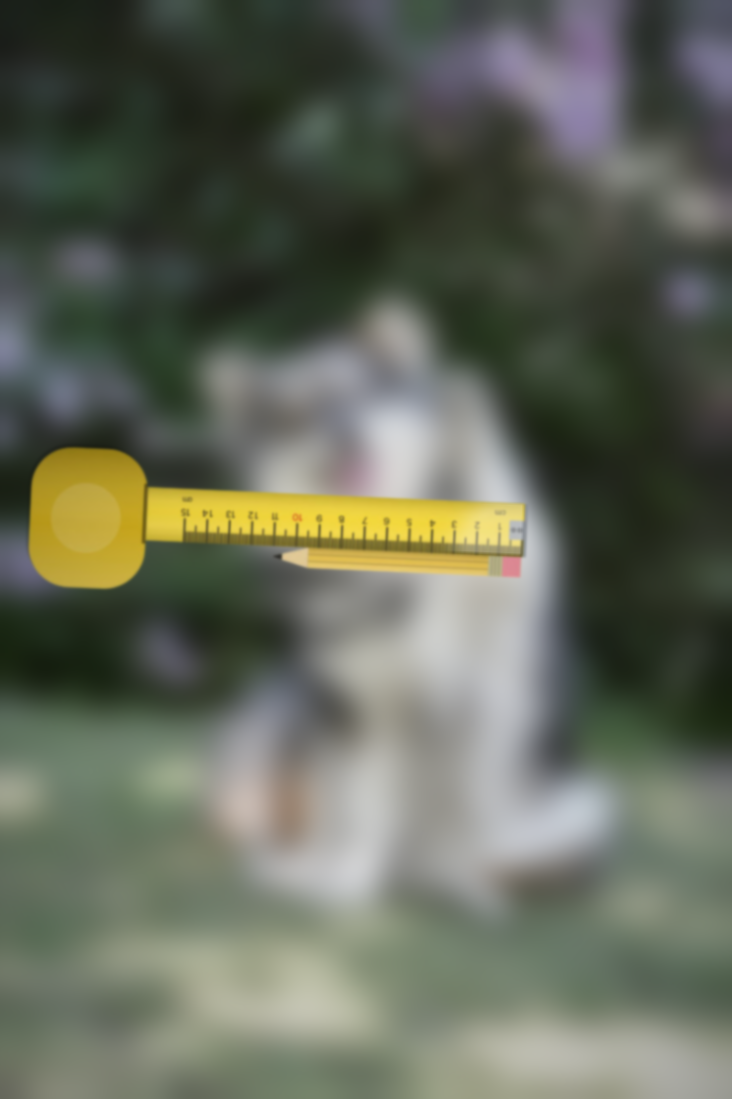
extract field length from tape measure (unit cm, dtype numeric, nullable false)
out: 11 cm
